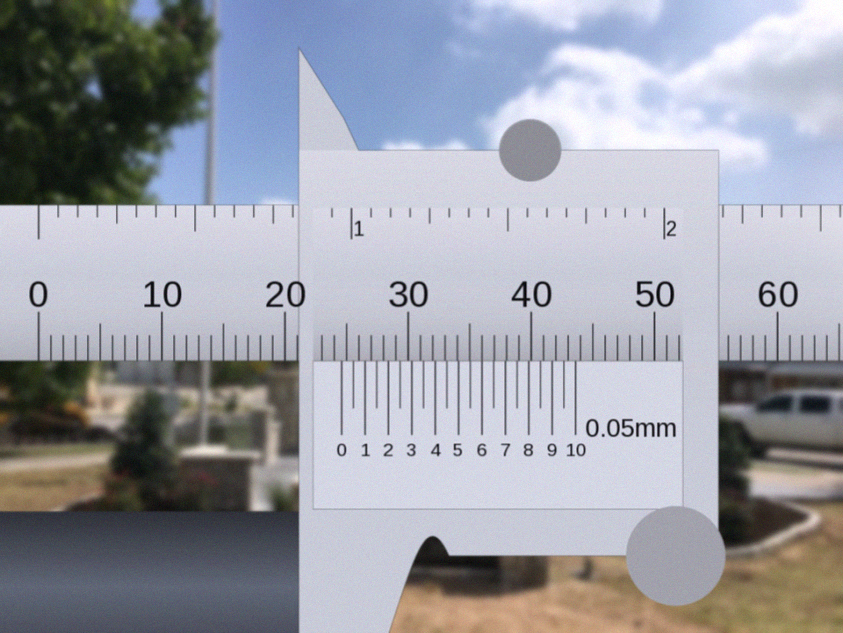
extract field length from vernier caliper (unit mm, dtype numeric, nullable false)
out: 24.6 mm
